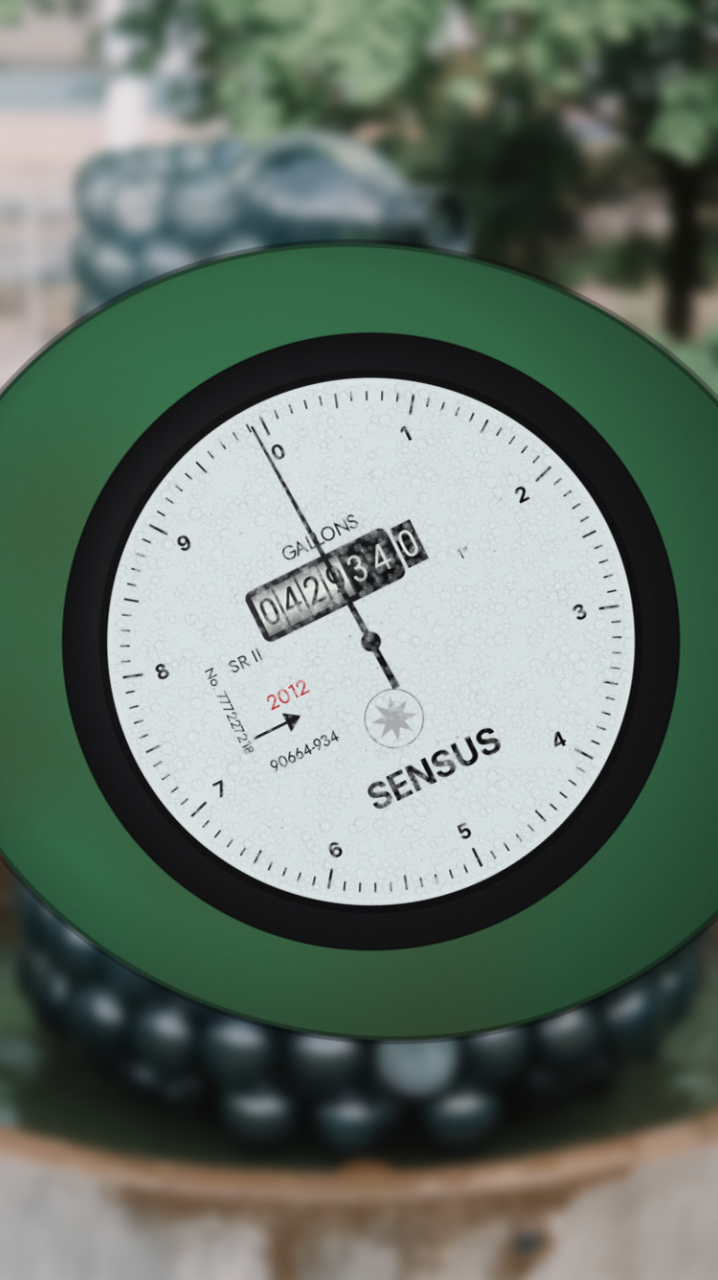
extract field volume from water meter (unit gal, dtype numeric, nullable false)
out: 429339.9 gal
